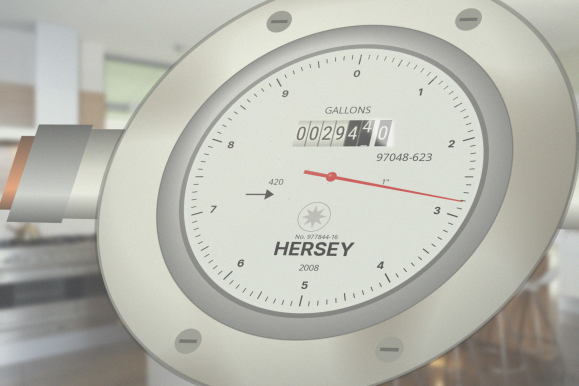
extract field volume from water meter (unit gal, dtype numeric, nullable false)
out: 29442.8 gal
